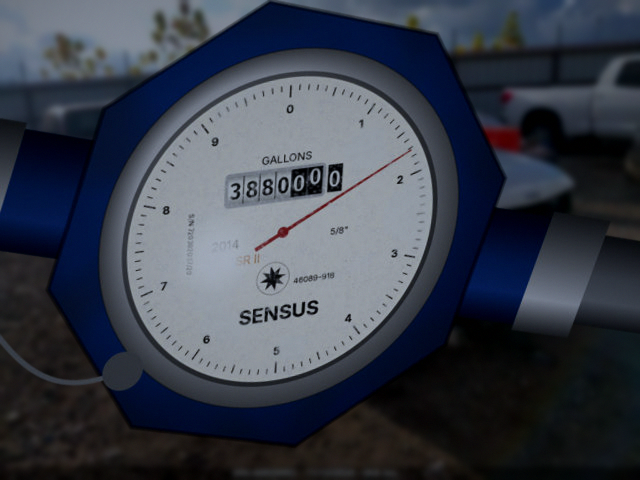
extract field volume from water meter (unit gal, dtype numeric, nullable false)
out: 3880001.7 gal
